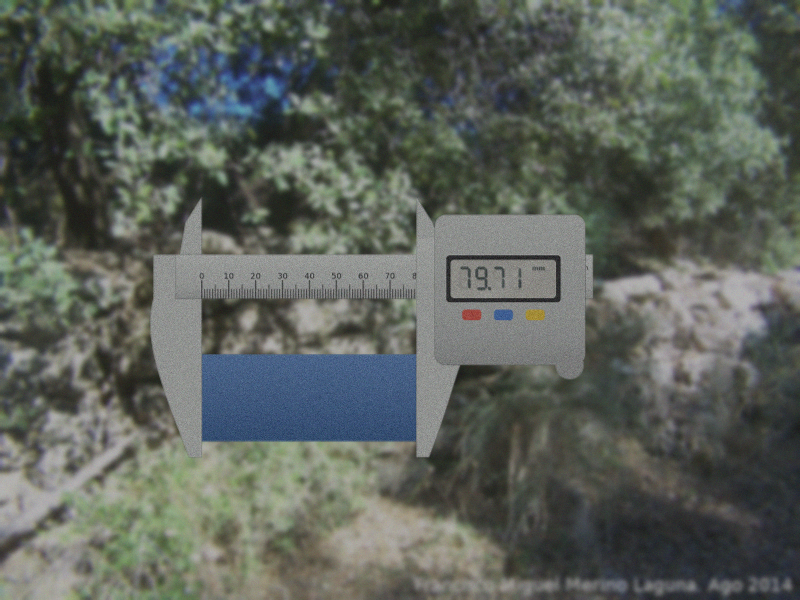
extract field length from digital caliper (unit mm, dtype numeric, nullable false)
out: 79.71 mm
